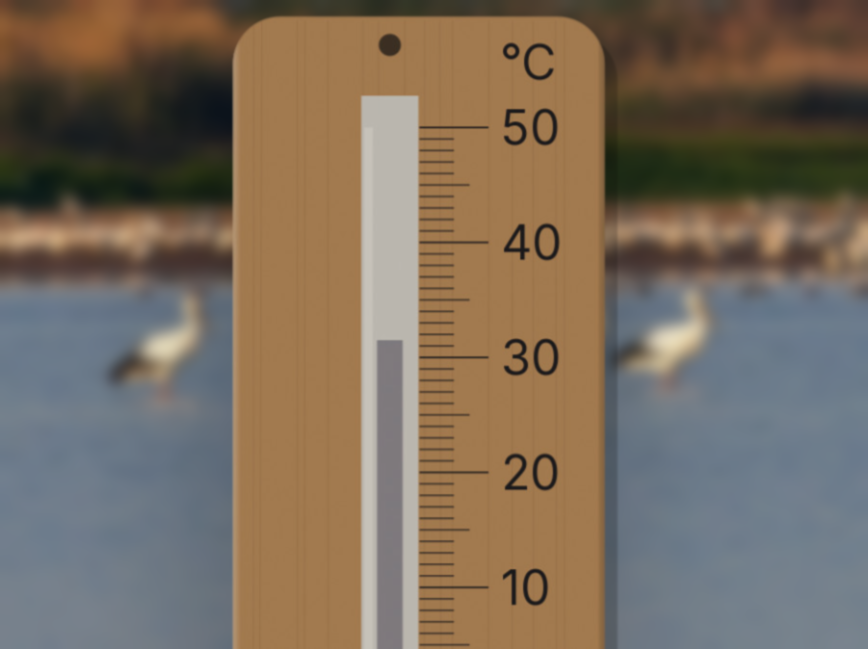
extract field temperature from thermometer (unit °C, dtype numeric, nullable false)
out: 31.5 °C
